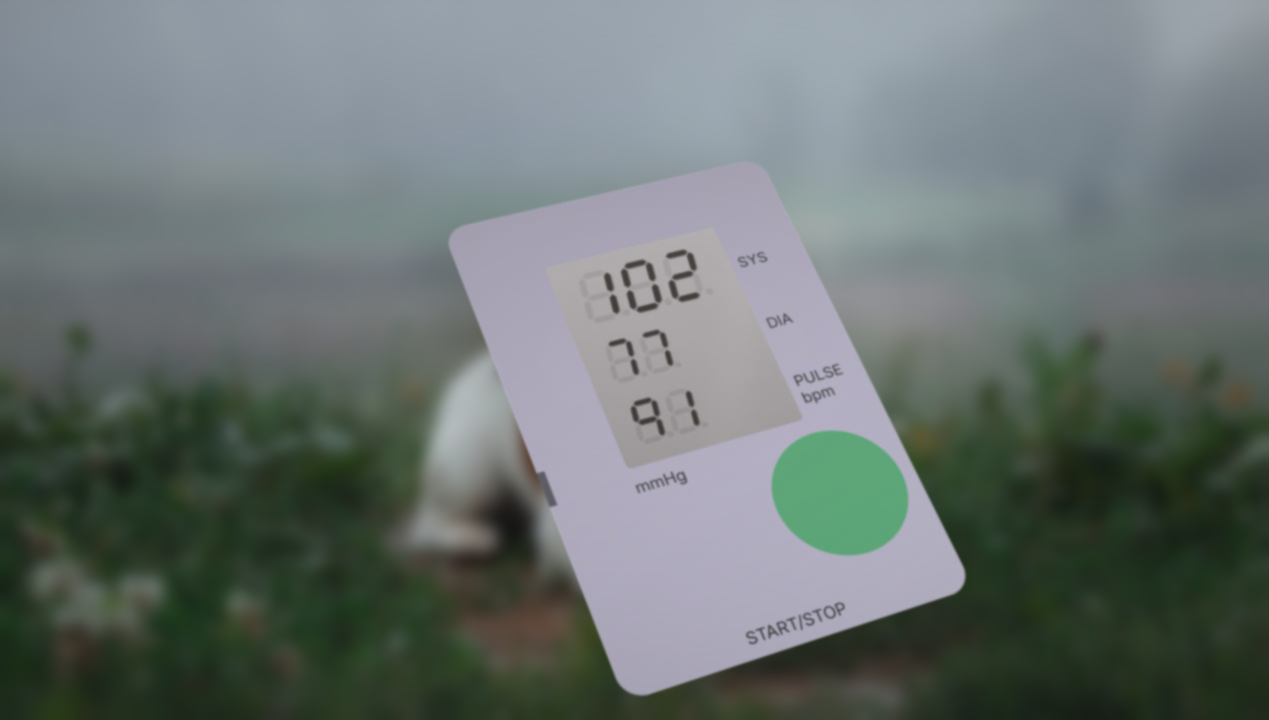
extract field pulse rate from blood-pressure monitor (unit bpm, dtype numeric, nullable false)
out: 91 bpm
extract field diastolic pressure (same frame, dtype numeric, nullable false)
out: 77 mmHg
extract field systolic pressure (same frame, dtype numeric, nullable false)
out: 102 mmHg
